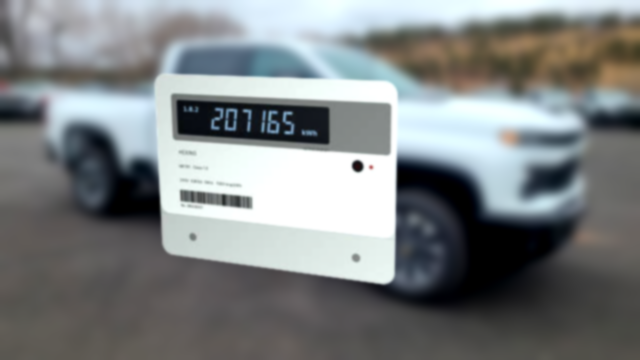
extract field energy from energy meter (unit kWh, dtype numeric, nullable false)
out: 207165 kWh
